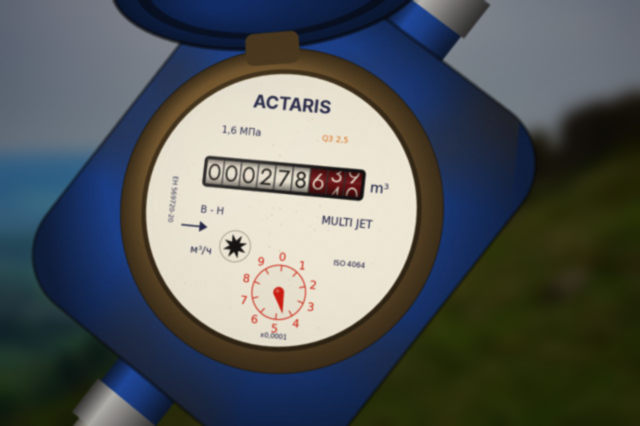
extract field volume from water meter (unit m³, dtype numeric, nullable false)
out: 278.6394 m³
